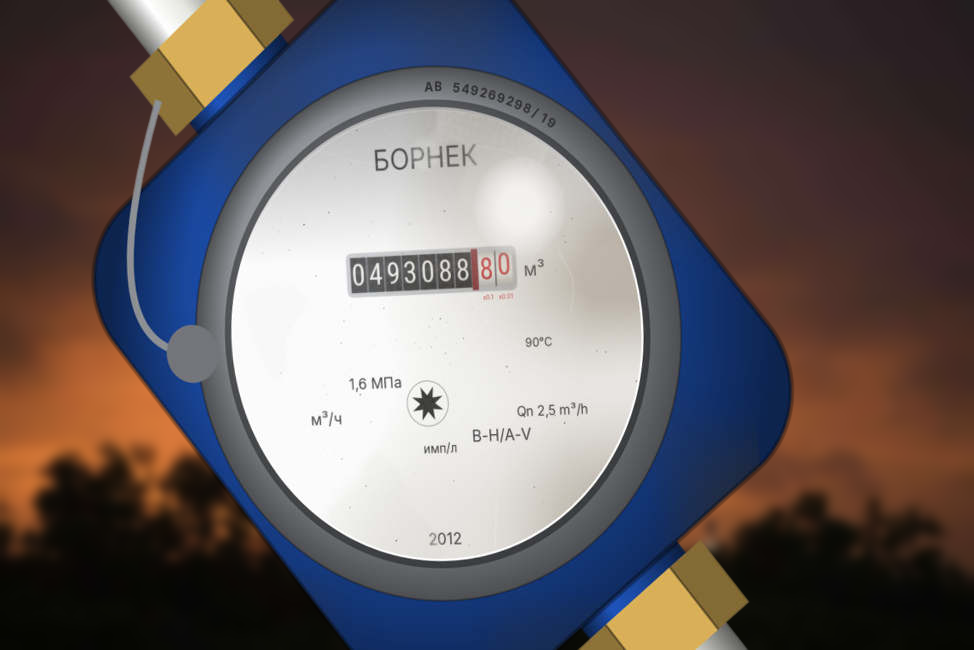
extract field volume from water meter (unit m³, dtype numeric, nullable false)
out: 493088.80 m³
